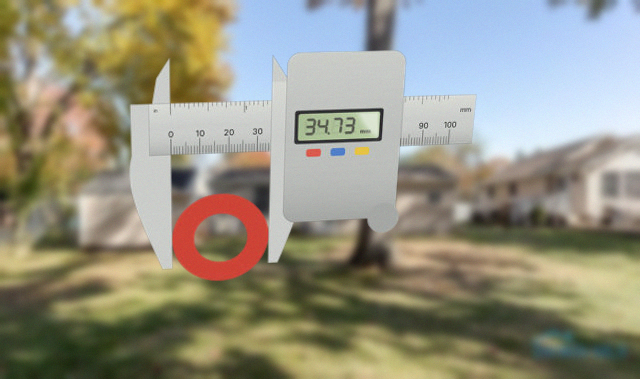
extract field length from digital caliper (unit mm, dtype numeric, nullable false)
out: 34.73 mm
